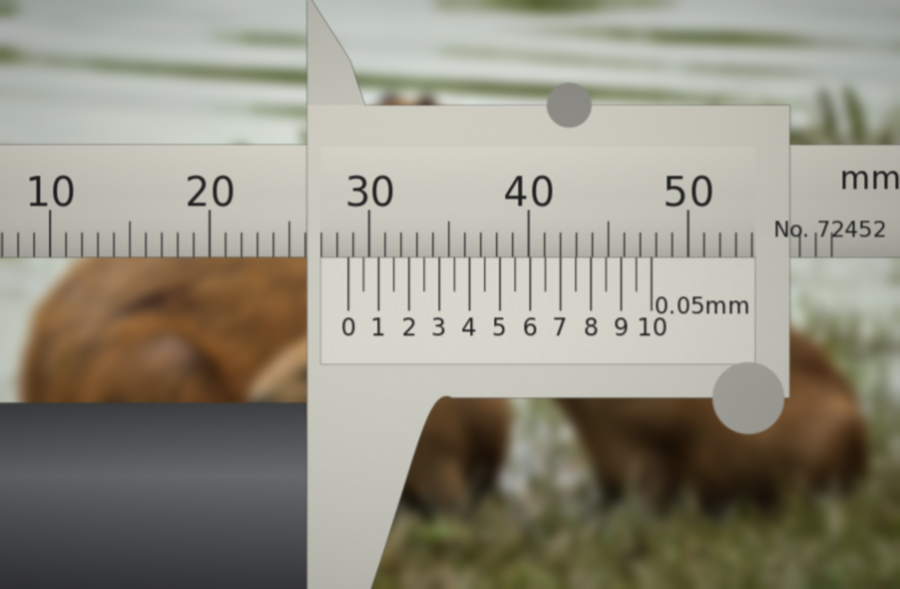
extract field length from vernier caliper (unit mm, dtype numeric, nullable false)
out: 28.7 mm
